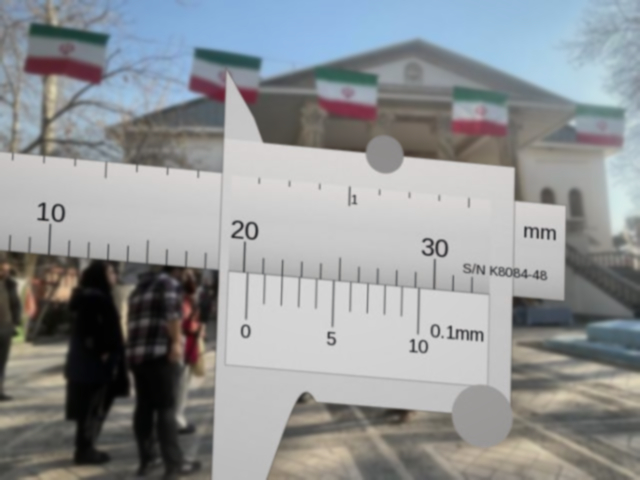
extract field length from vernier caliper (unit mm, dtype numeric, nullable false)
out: 20.2 mm
